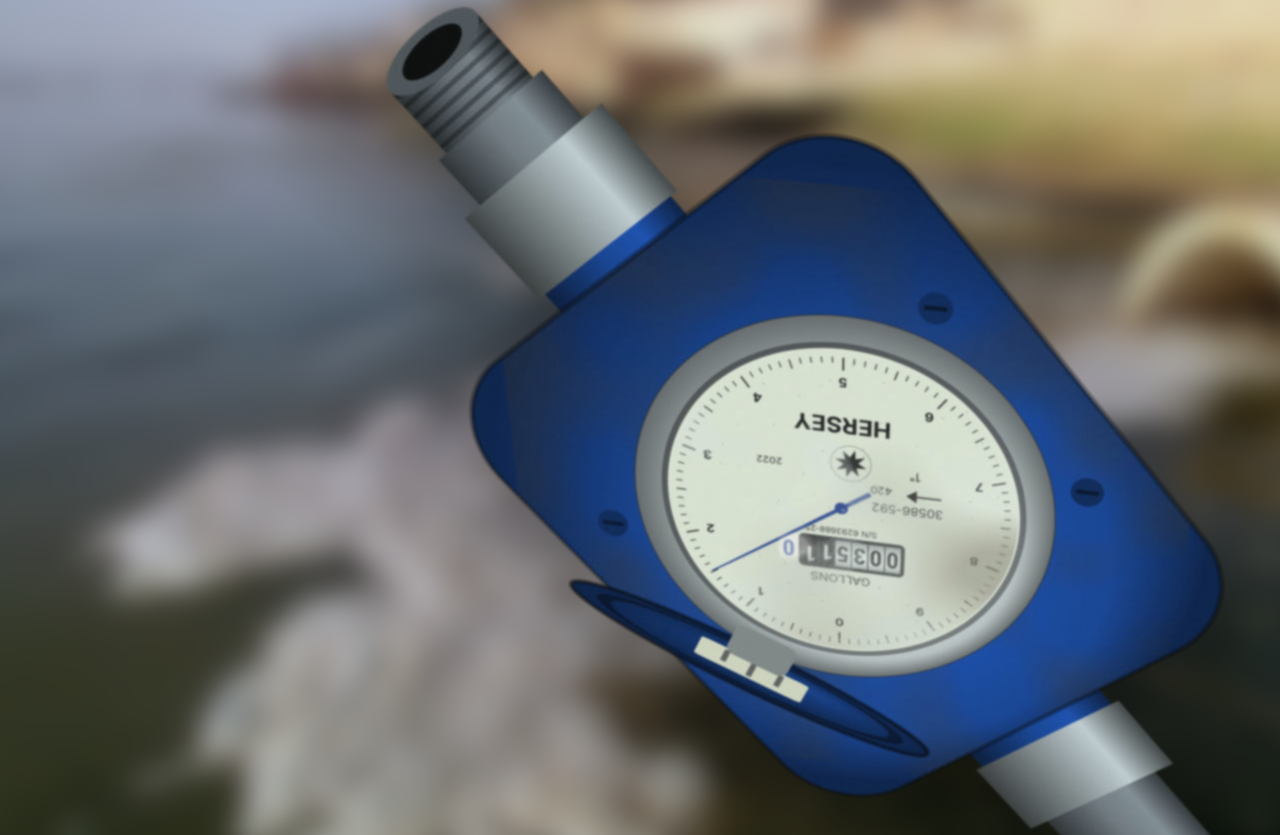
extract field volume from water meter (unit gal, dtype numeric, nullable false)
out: 35111.5 gal
